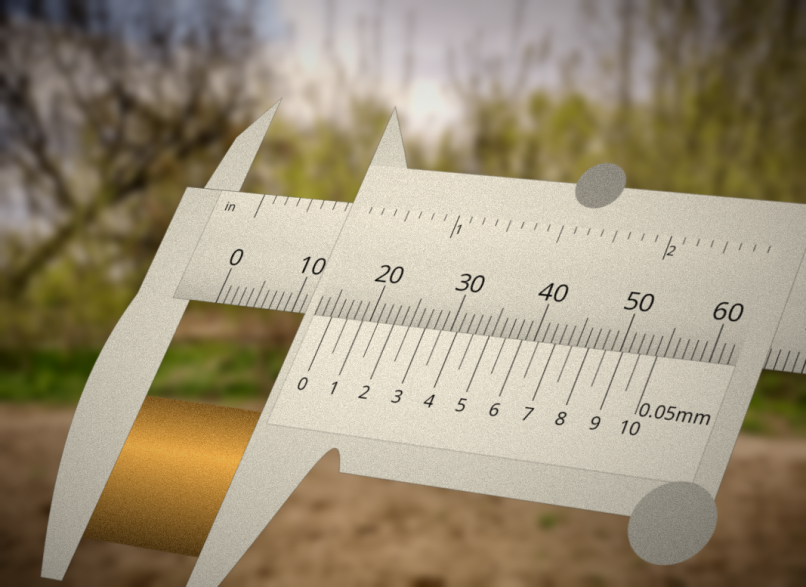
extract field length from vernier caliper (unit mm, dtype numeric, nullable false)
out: 15.2 mm
